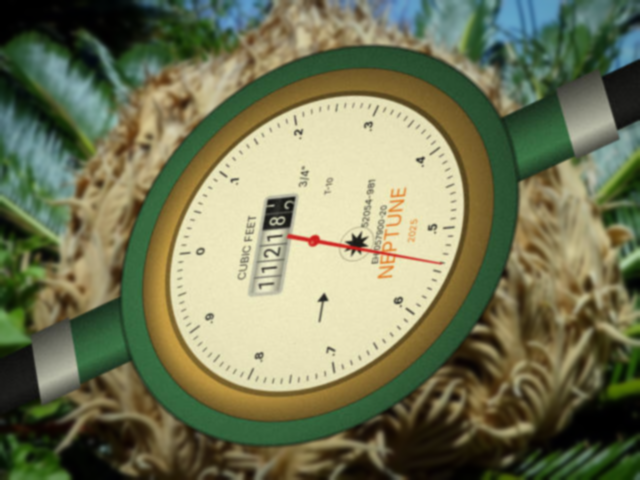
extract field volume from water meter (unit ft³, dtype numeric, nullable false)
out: 112181.54 ft³
